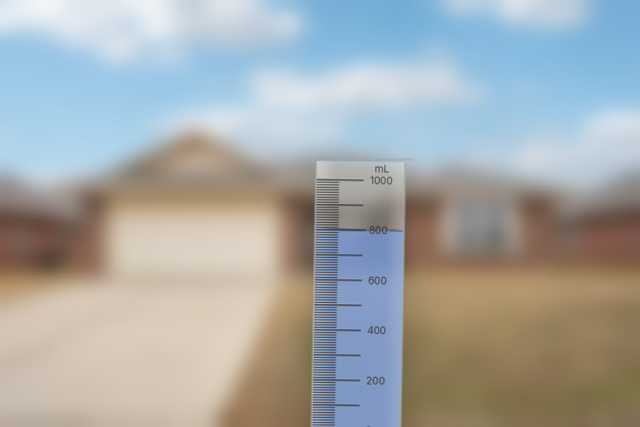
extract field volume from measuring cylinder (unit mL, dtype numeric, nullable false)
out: 800 mL
